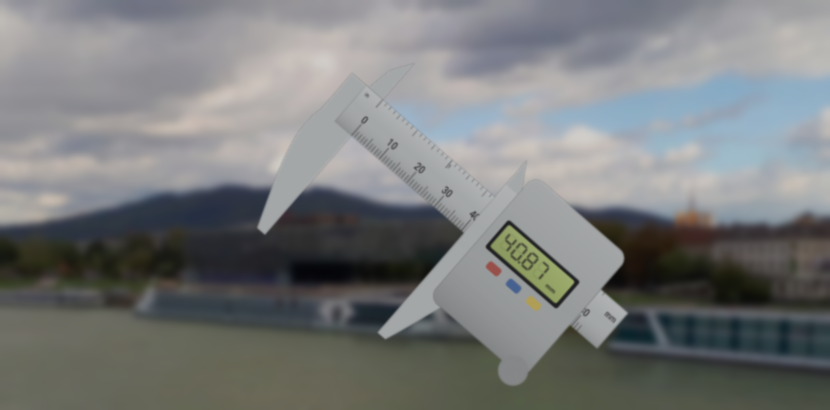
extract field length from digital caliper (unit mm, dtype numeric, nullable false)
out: 40.87 mm
